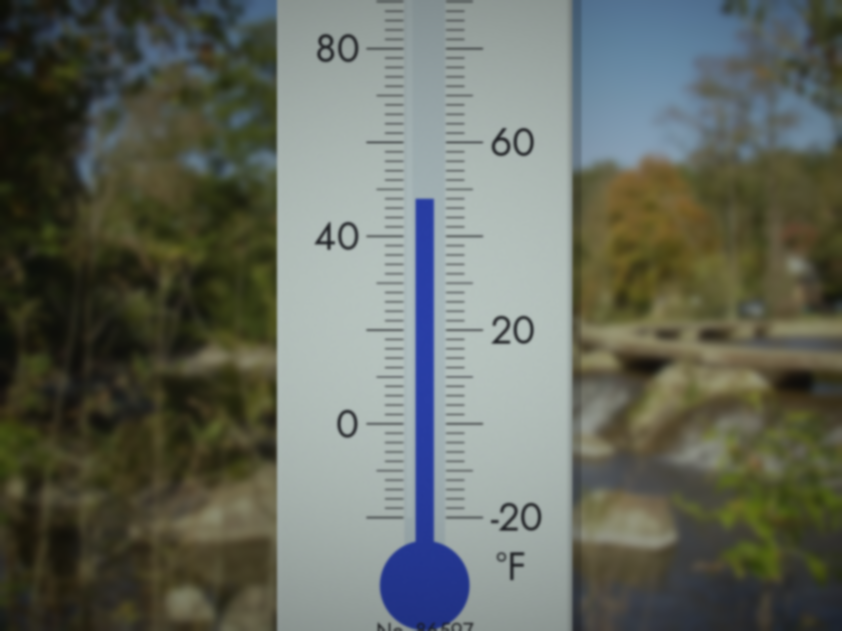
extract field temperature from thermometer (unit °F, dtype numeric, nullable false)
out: 48 °F
